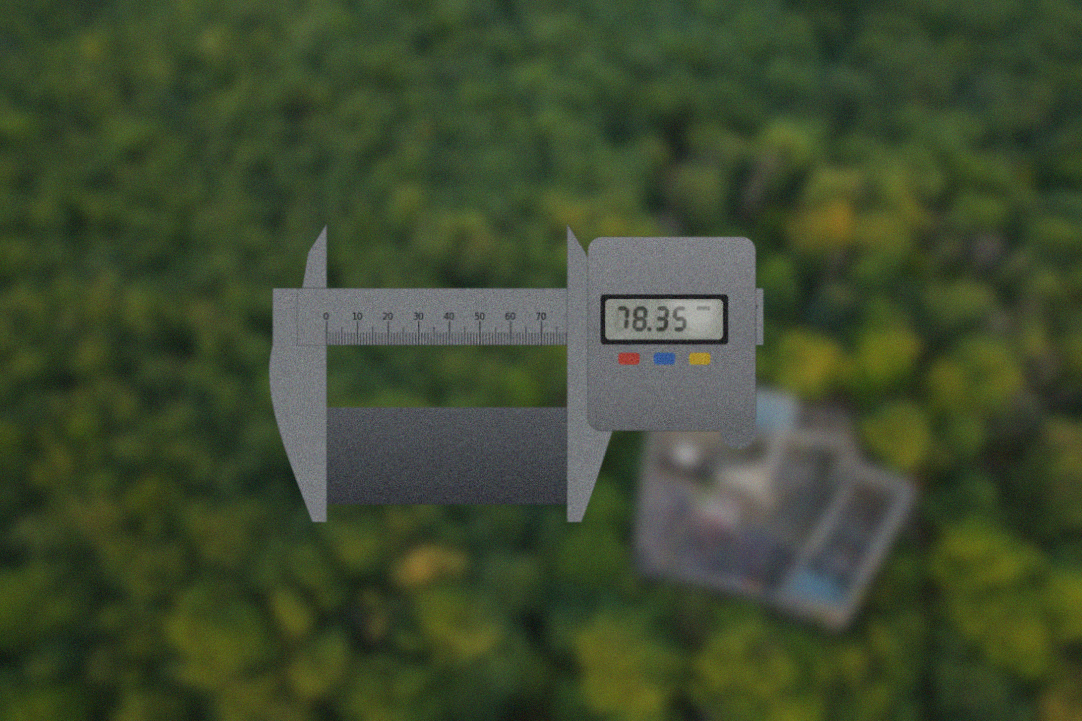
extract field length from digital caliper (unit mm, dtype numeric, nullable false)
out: 78.35 mm
